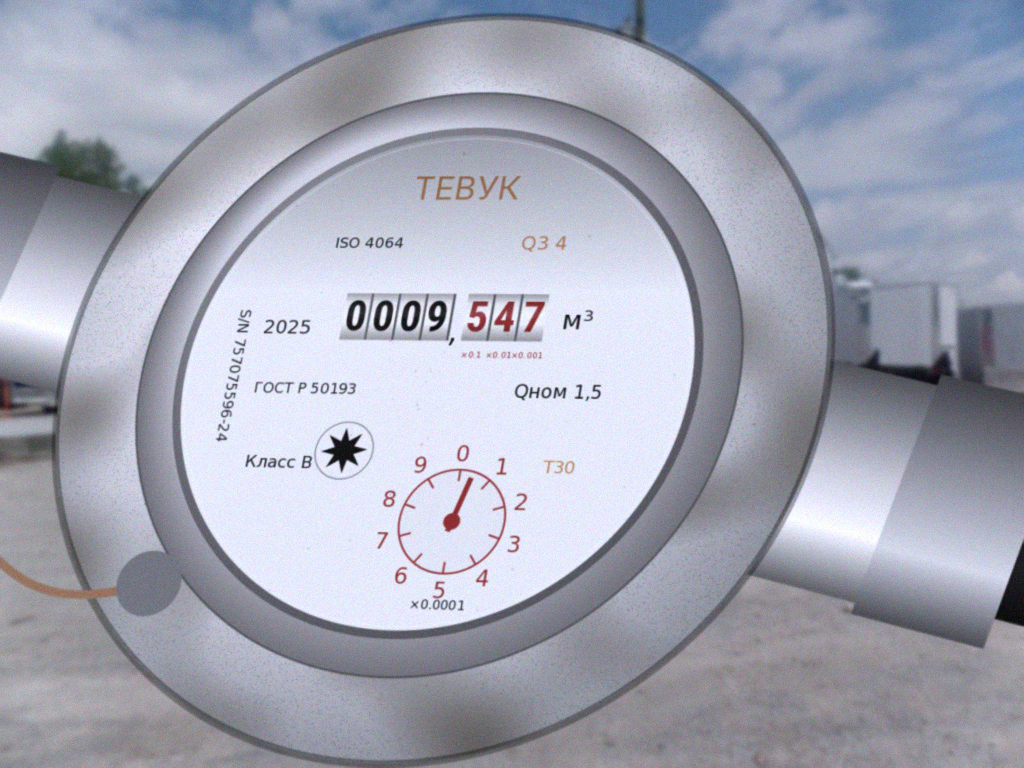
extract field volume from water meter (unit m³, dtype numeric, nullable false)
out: 9.5470 m³
